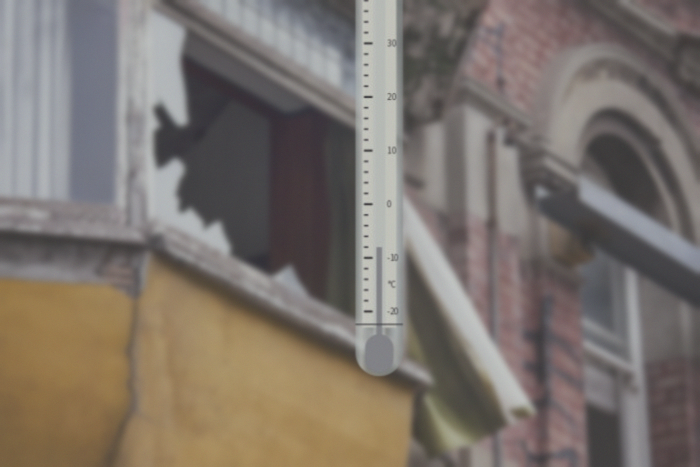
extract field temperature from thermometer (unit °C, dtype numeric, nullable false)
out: -8 °C
